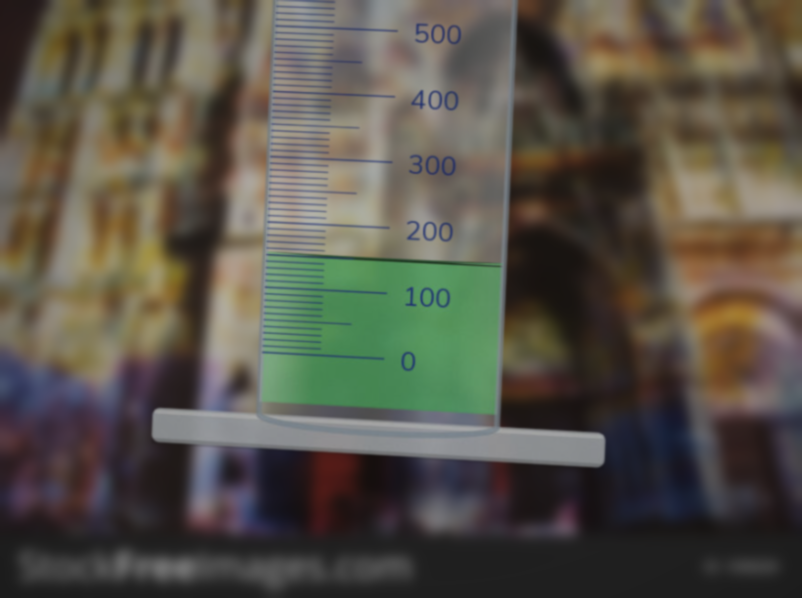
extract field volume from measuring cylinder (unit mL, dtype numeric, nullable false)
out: 150 mL
